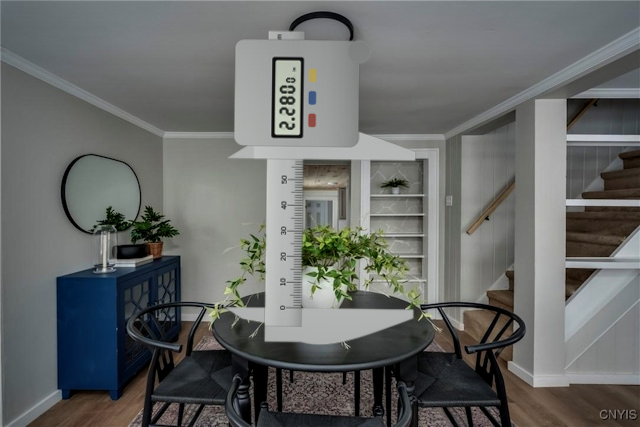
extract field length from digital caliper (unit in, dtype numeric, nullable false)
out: 2.2800 in
